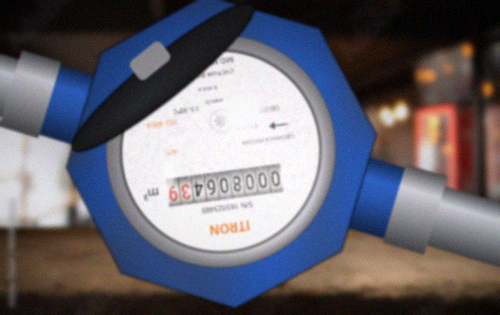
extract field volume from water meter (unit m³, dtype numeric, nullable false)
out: 8064.39 m³
